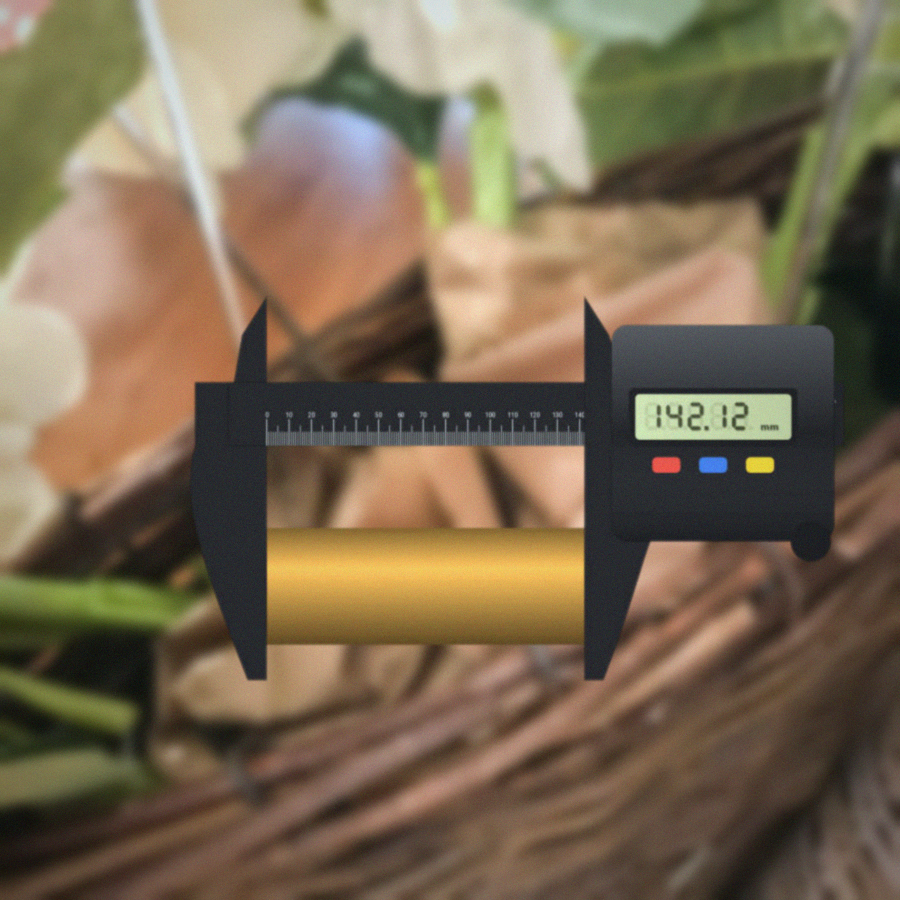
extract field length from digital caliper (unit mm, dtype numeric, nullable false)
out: 142.12 mm
